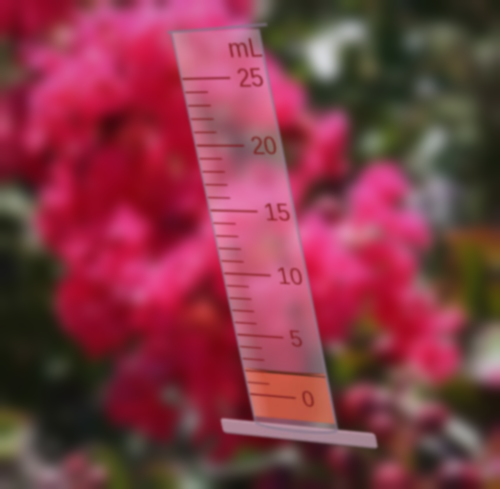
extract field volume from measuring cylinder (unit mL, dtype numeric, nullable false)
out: 2 mL
